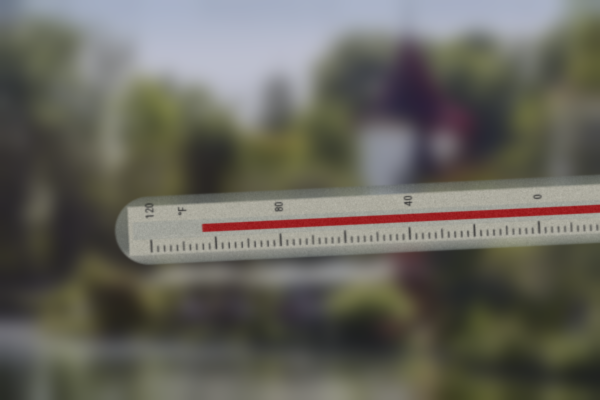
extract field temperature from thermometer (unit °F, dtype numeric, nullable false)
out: 104 °F
